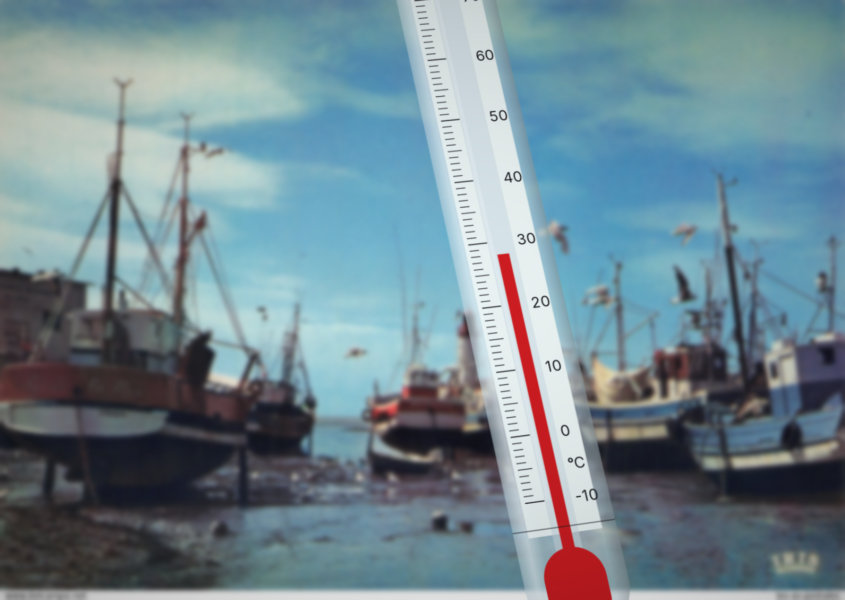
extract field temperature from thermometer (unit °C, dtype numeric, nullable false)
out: 28 °C
